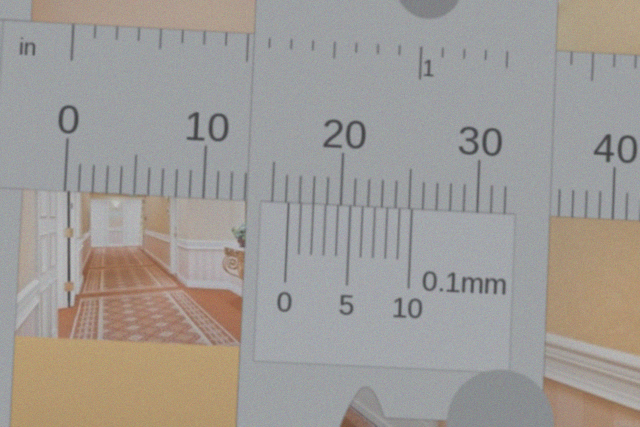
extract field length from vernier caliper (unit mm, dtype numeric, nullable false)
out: 16.2 mm
